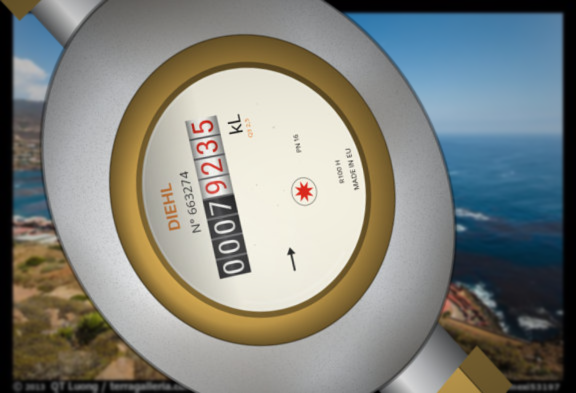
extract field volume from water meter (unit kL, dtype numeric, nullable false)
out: 7.9235 kL
